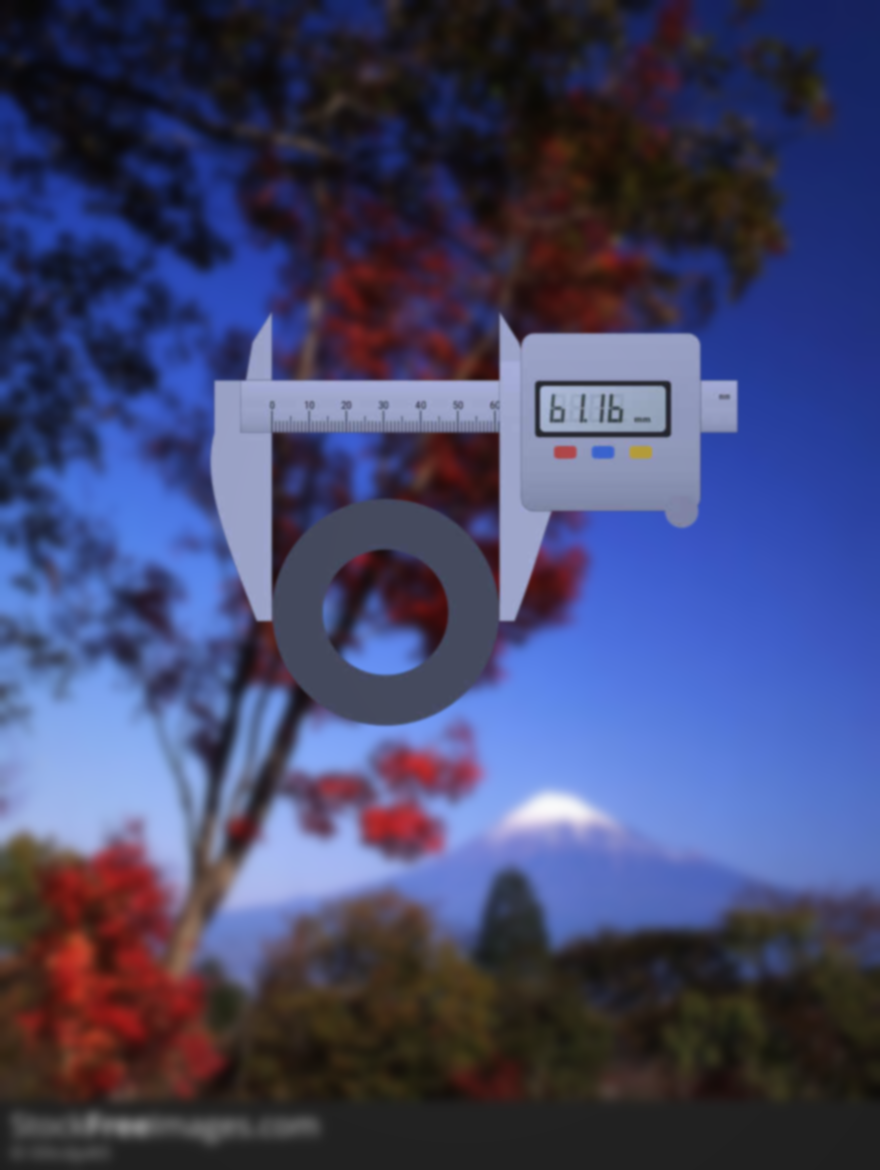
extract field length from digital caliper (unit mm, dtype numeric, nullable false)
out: 61.16 mm
